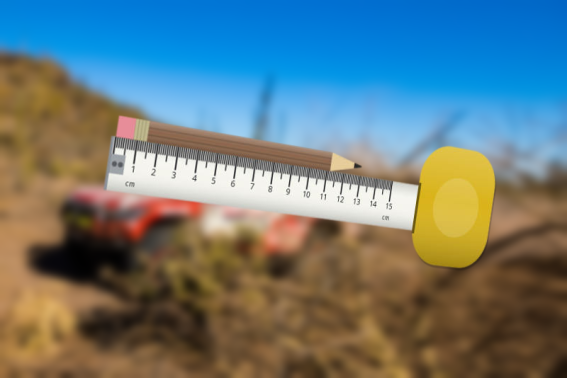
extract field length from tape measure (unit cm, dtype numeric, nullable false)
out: 13 cm
